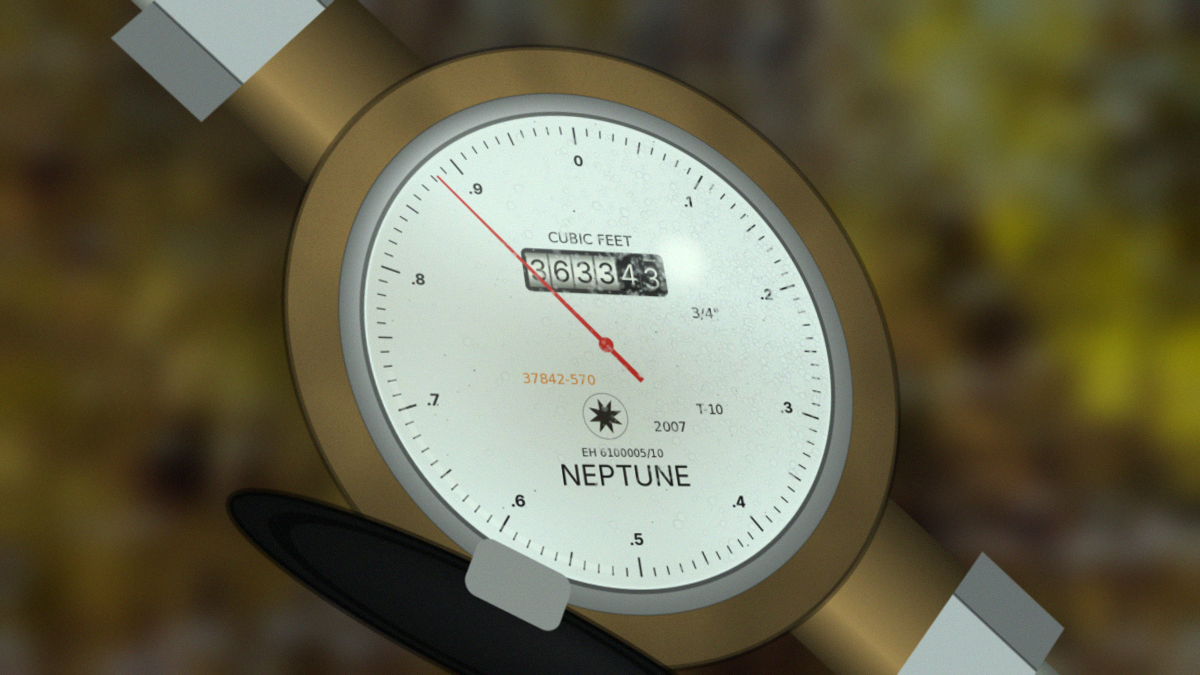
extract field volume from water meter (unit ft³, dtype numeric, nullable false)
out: 363342.88 ft³
